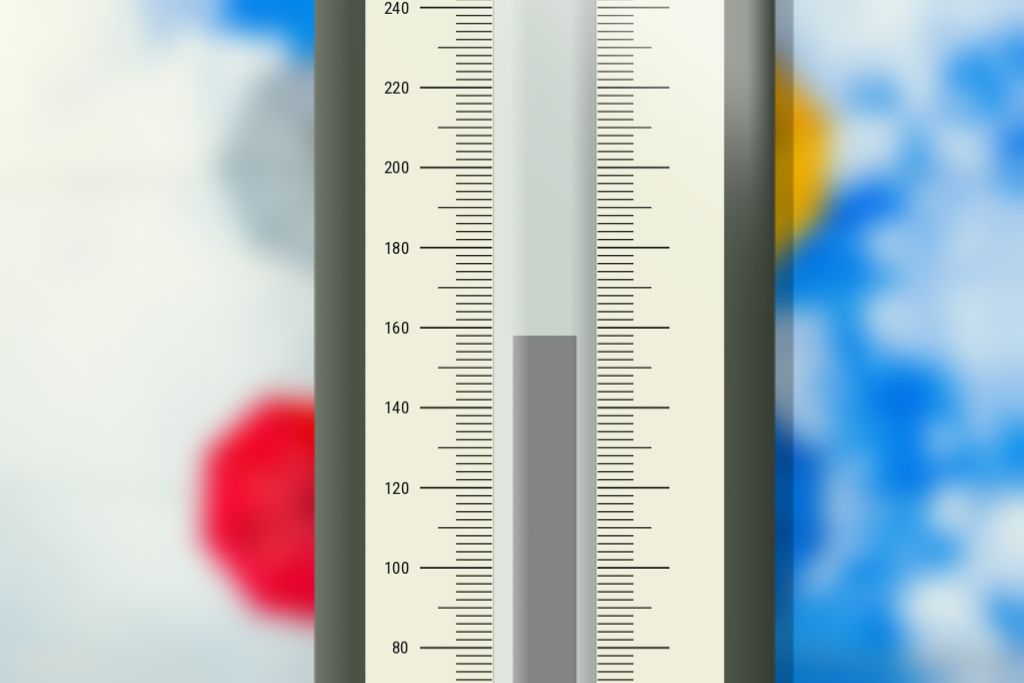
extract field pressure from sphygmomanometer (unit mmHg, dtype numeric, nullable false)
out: 158 mmHg
